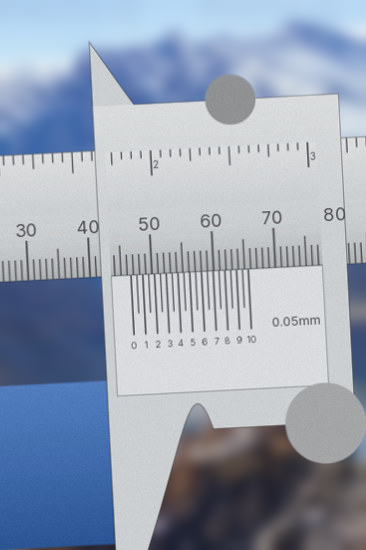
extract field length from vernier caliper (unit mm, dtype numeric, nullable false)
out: 46.6 mm
